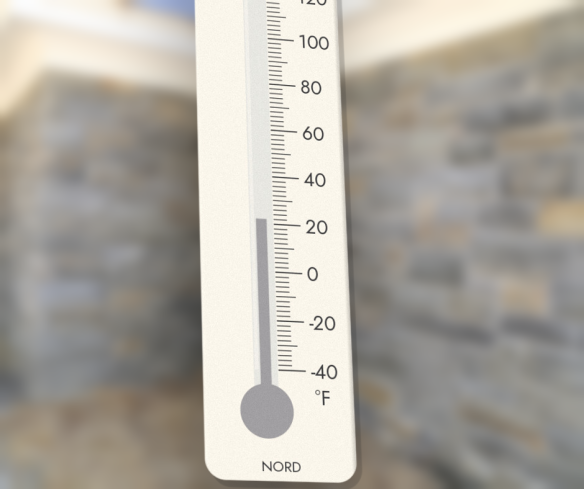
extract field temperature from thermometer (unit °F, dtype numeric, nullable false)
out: 22 °F
